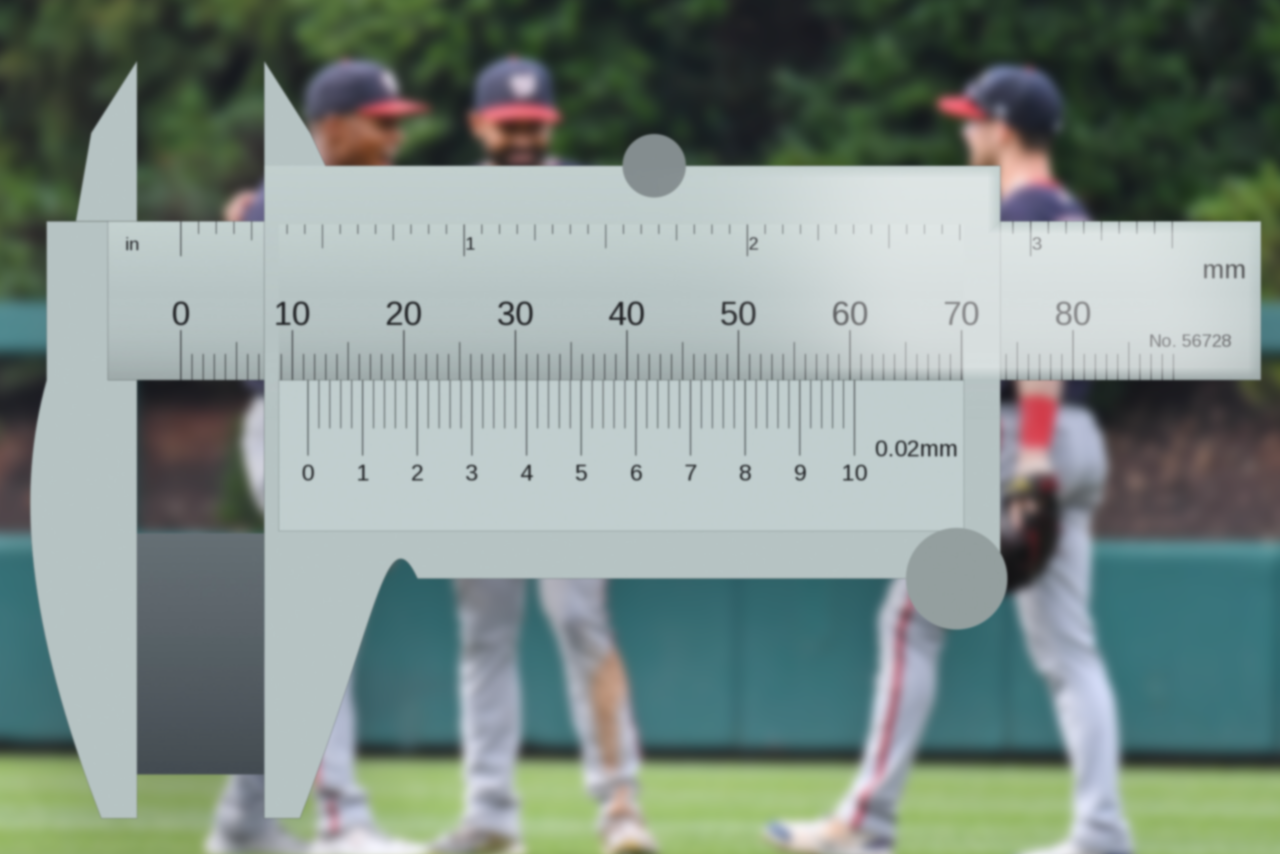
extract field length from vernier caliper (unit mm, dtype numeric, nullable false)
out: 11.4 mm
